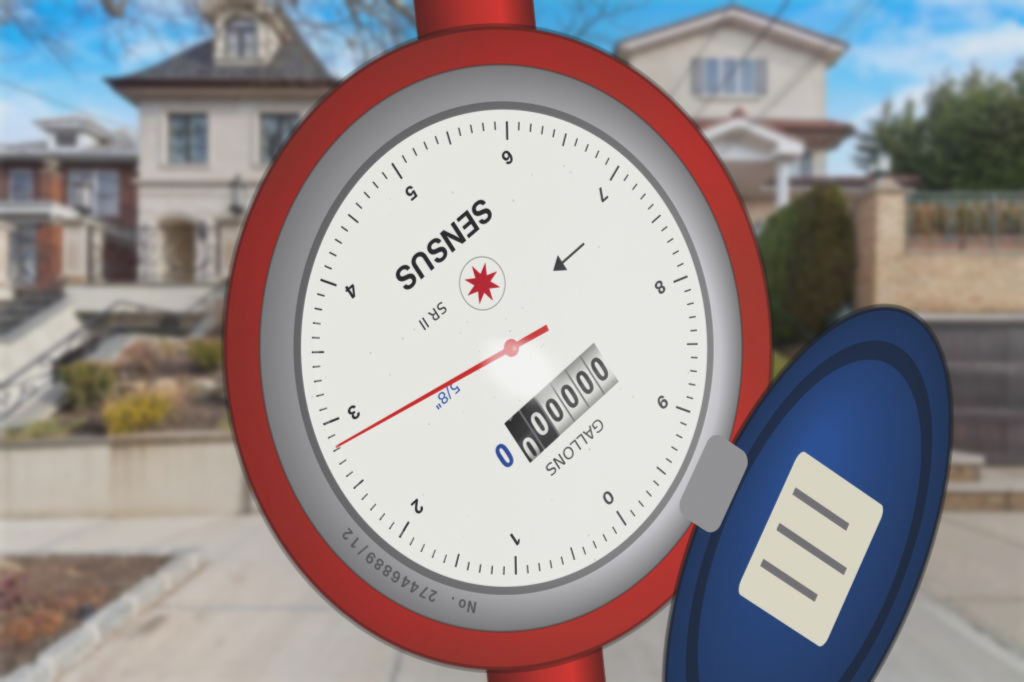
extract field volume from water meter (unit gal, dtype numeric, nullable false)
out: 2.8 gal
